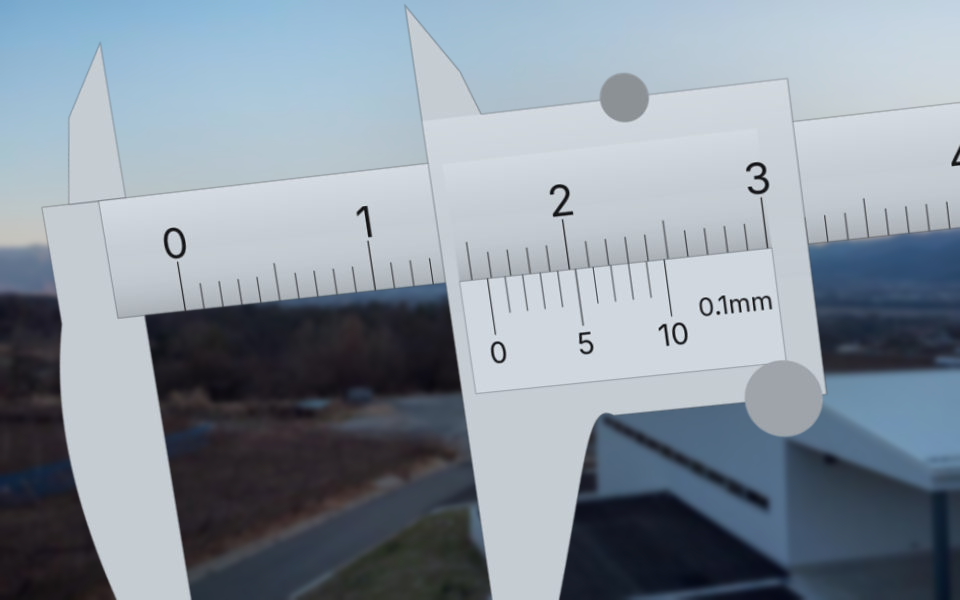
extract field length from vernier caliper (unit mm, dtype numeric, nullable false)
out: 15.8 mm
